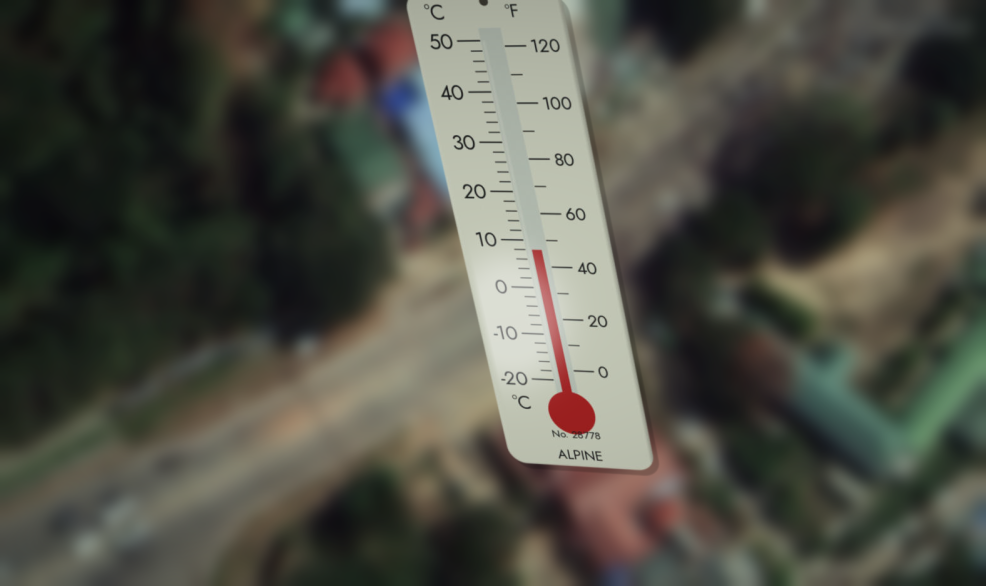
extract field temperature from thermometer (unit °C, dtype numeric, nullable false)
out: 8 °C
